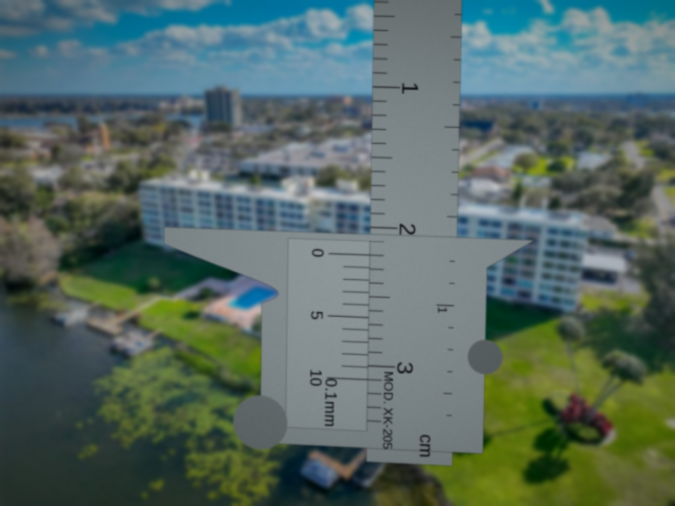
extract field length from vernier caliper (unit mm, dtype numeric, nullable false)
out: 22.0 mm
